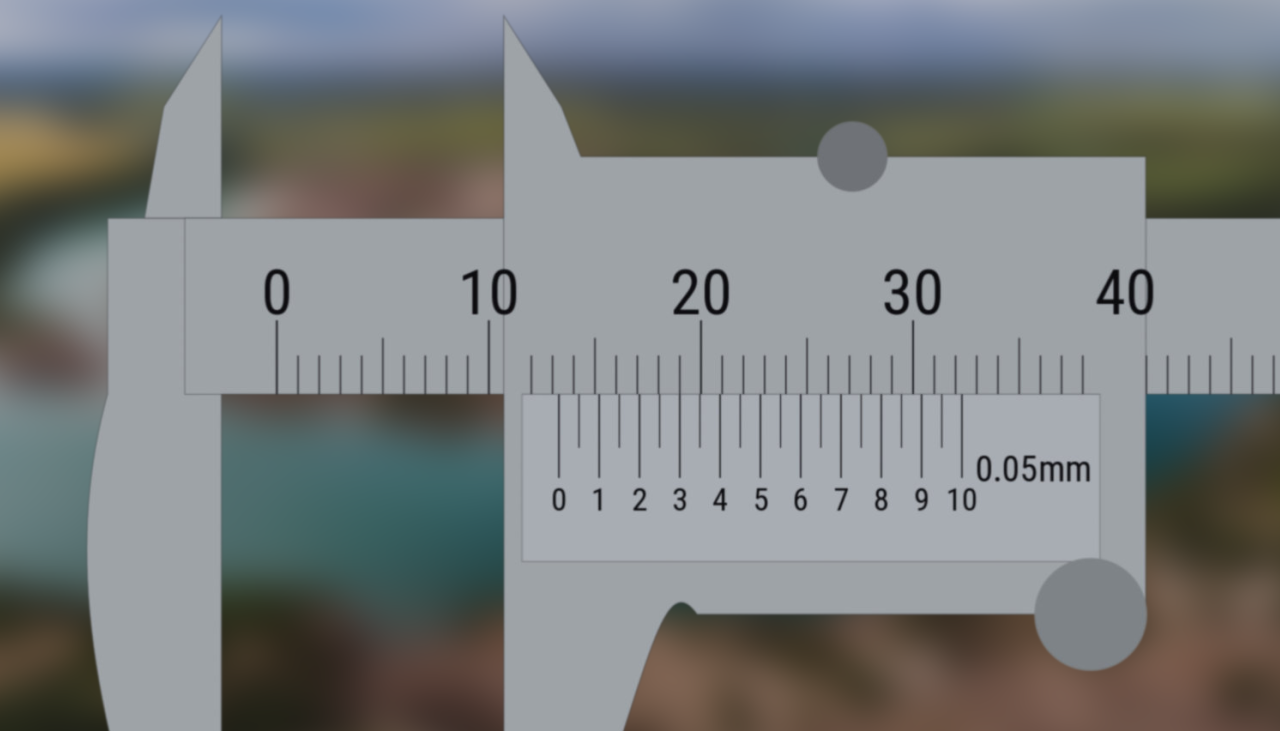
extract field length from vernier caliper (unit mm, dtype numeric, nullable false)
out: 13.3 mm
